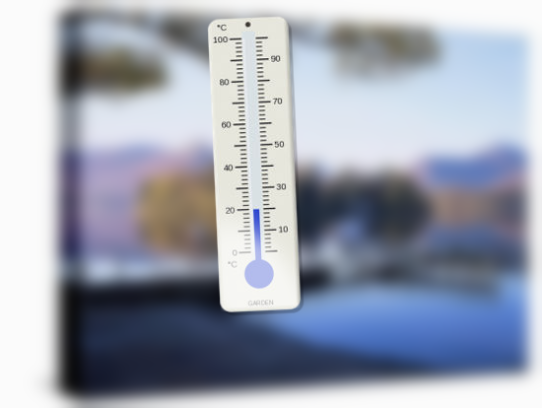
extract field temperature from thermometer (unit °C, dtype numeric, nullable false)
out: 20 °C
